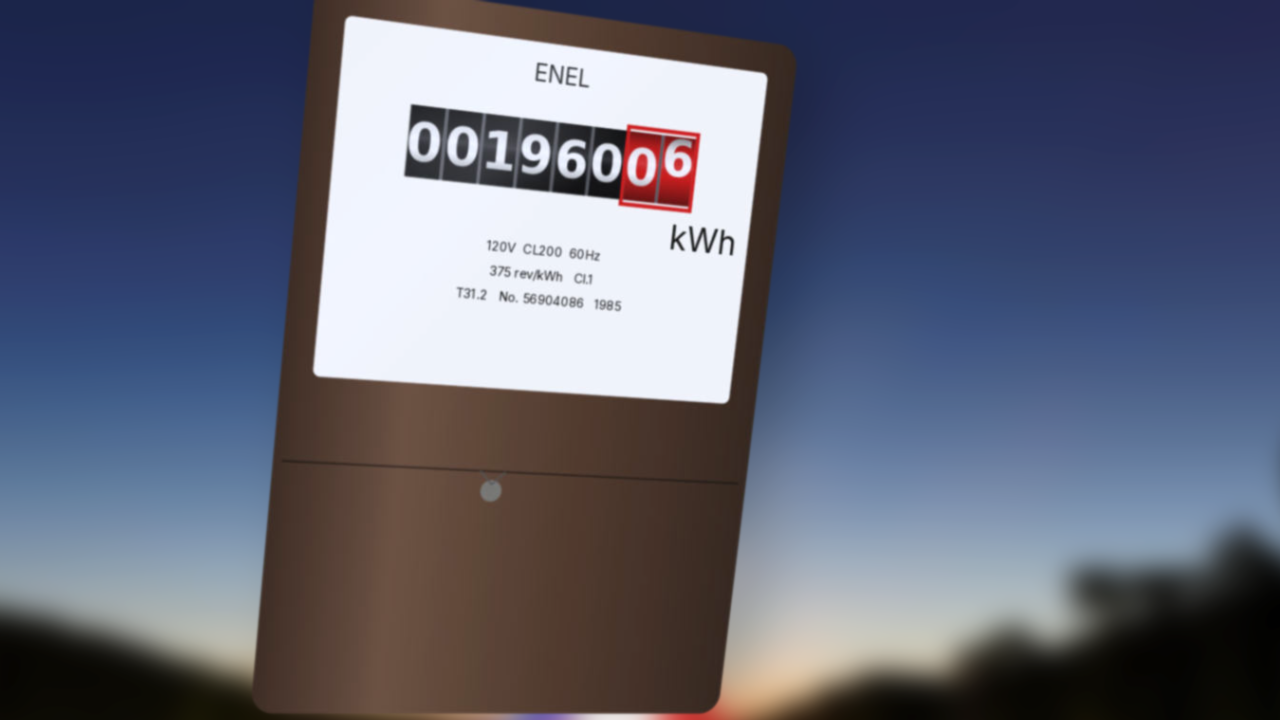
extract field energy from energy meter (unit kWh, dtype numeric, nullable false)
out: 1960.06 kWh
